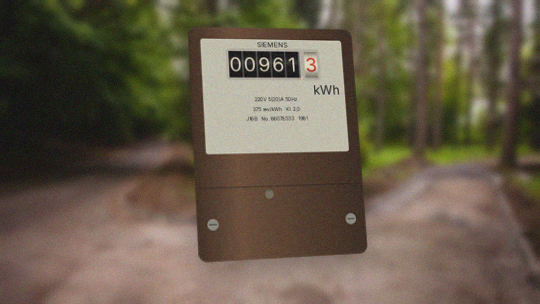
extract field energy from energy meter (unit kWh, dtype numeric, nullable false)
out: 961.3 kWh
